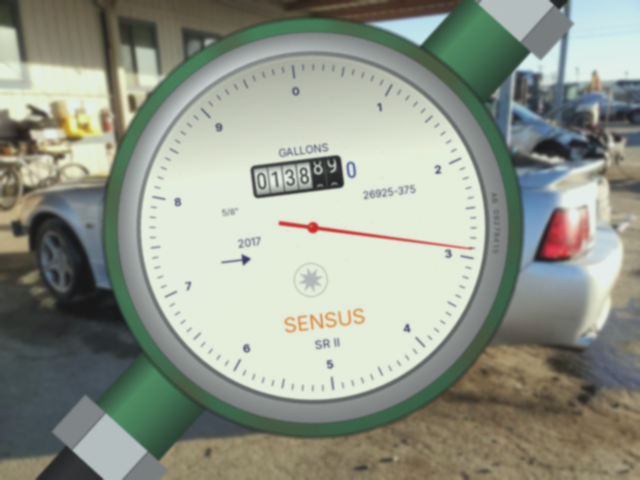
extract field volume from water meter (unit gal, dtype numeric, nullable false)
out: 138892.9 gal
